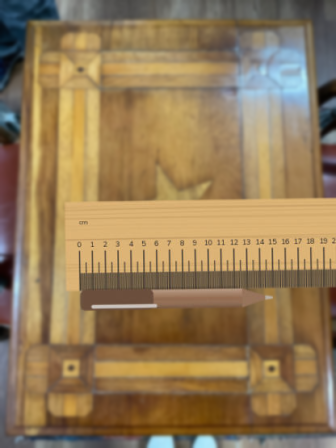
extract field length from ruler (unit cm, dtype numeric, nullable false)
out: 15 cm
